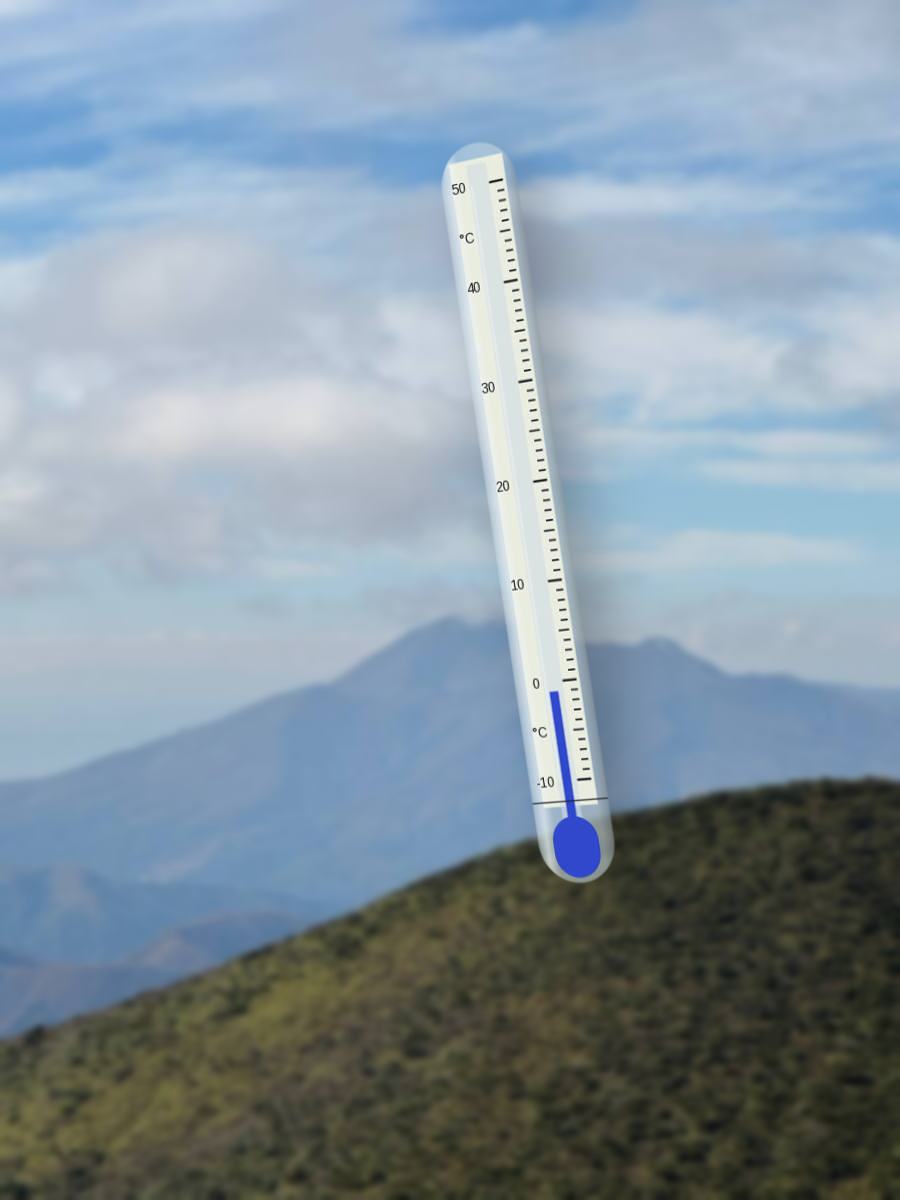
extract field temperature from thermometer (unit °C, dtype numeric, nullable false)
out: -1 °C
